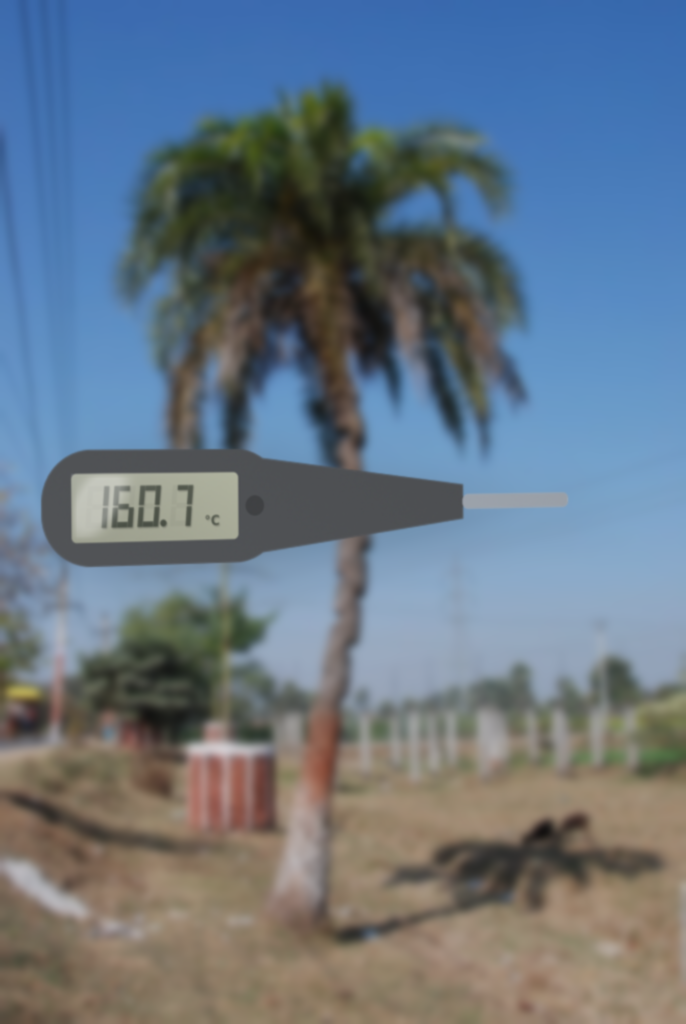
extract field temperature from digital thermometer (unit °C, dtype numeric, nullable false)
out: 160.7 °C
